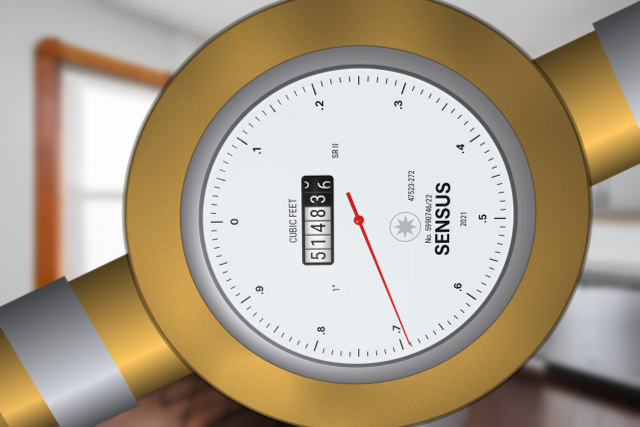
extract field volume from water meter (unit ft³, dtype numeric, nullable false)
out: 514835.69 ft³
